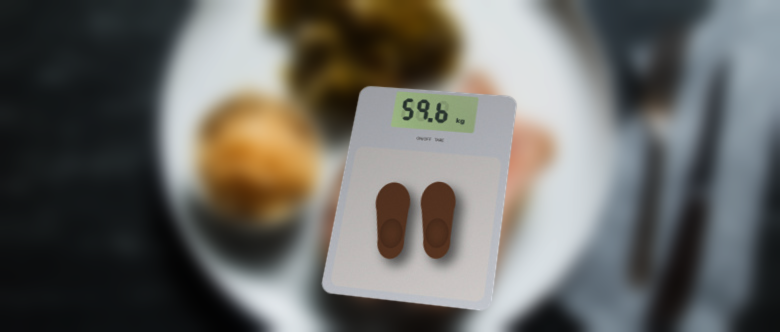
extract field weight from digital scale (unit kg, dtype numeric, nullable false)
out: 59.6 kg
